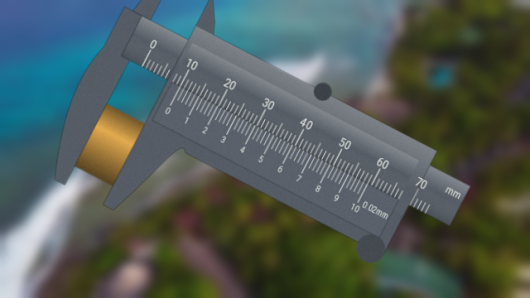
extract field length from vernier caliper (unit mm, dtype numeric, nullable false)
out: 10.0 mm
